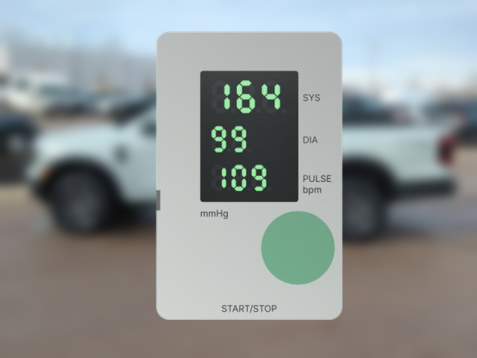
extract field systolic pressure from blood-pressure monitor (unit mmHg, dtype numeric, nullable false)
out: 164 mmHg
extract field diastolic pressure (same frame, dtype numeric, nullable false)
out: 99 mmHg
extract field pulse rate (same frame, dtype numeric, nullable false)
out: 109 bpm
